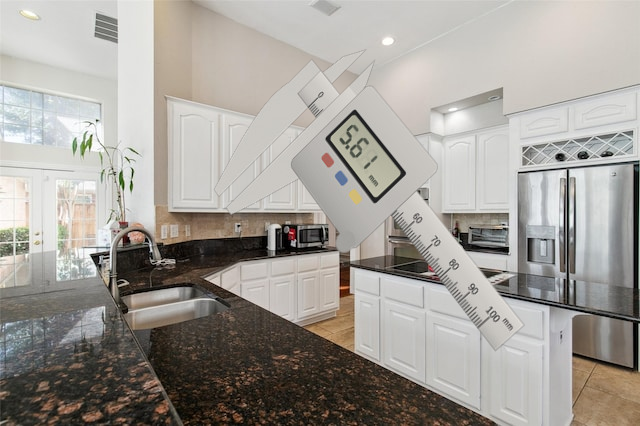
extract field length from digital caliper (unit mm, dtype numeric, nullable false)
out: 5.61 mm
